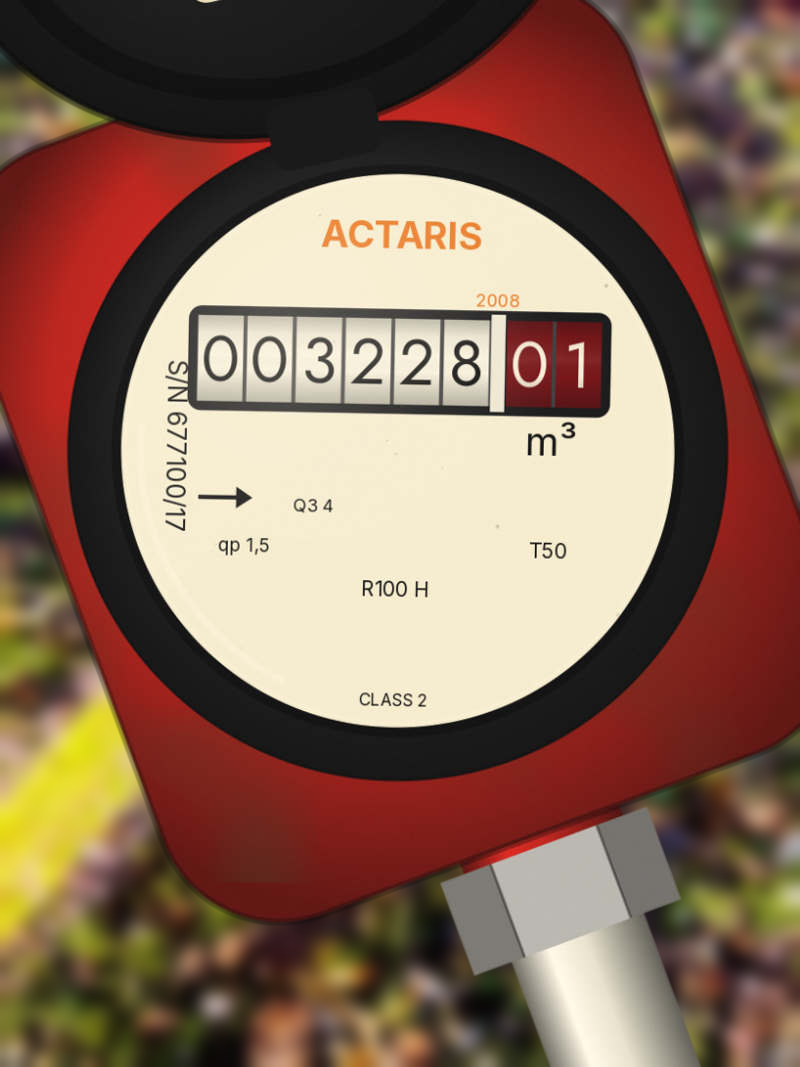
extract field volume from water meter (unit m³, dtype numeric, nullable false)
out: 3228.01 m³
